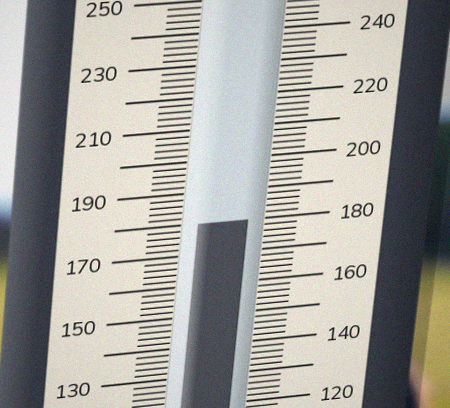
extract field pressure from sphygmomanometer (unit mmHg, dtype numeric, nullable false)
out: 180 mmHg
